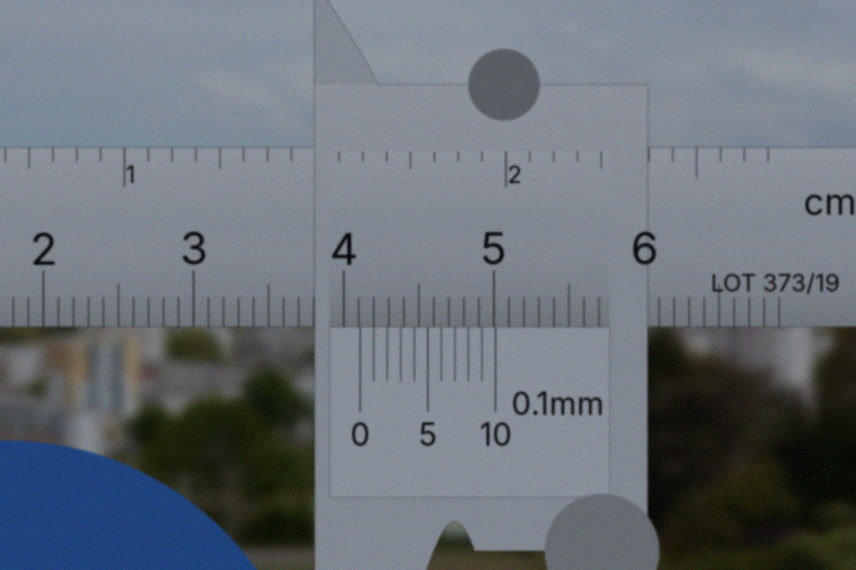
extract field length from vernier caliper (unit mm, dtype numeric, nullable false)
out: 41.1 mm
